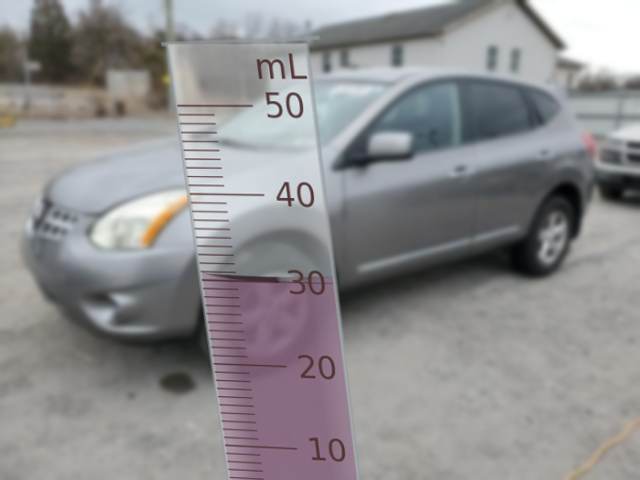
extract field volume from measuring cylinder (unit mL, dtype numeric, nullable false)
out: 30 mL
